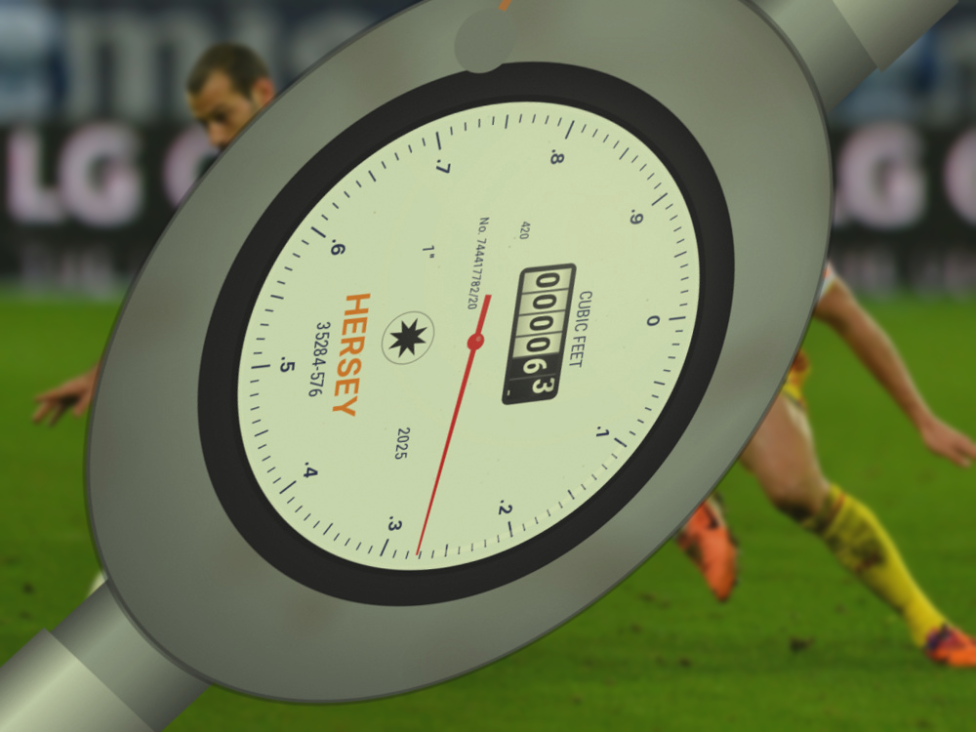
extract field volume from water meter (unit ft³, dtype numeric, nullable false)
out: 63.27 ft³
